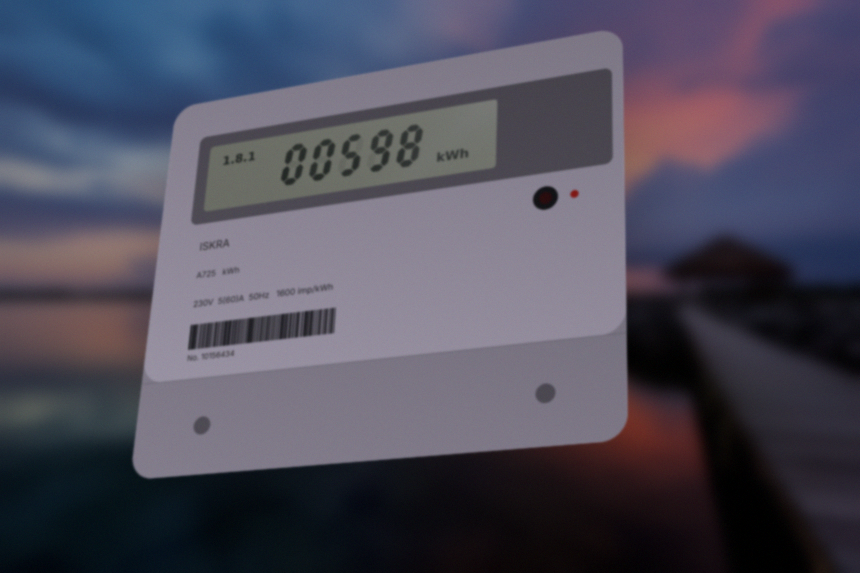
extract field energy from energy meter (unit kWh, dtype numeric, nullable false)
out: 598 kWh
